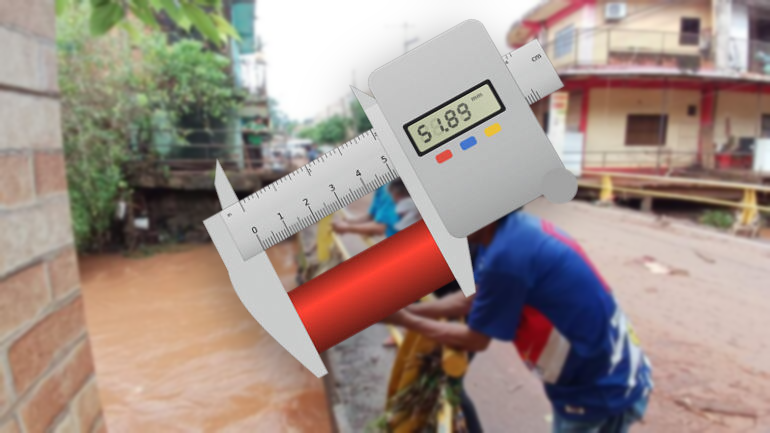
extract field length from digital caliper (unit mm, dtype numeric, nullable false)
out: 51.89 mm
